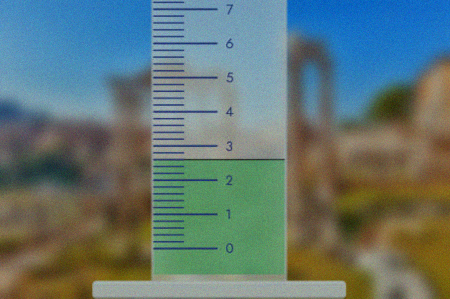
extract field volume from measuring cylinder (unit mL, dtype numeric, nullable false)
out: 2.6 mL
